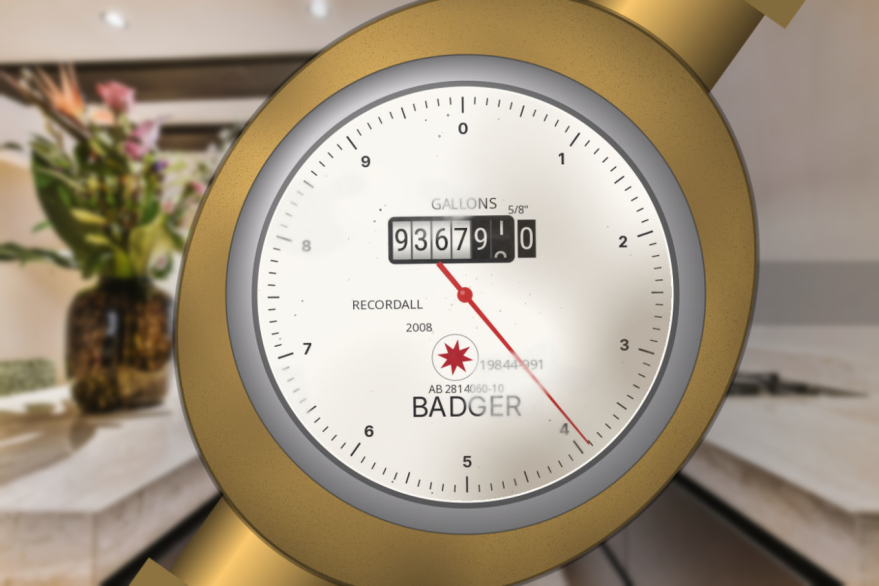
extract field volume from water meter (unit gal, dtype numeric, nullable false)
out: 9367913.9 gal
